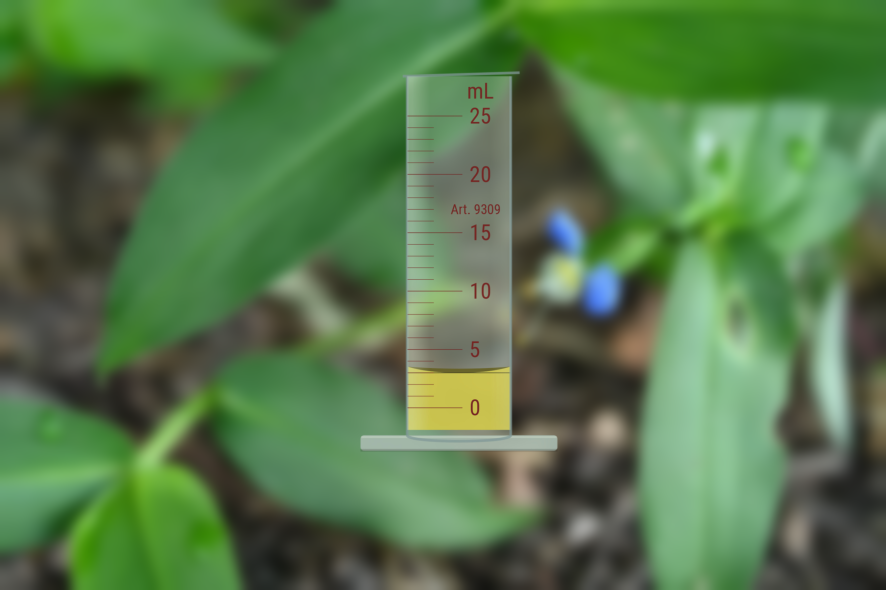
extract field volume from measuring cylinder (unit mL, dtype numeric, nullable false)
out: 3 mL
